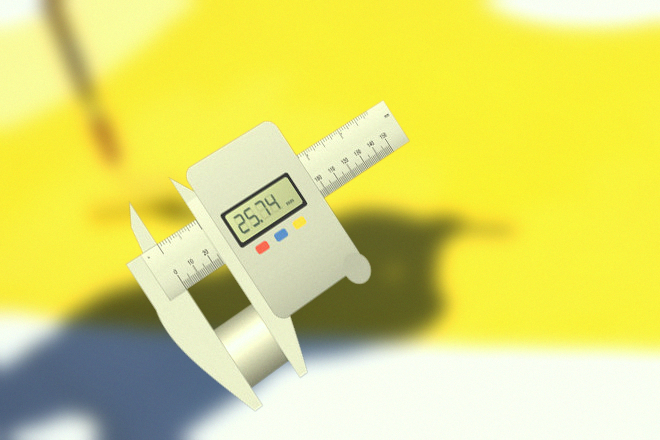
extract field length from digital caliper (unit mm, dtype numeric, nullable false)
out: 25.74 mm
